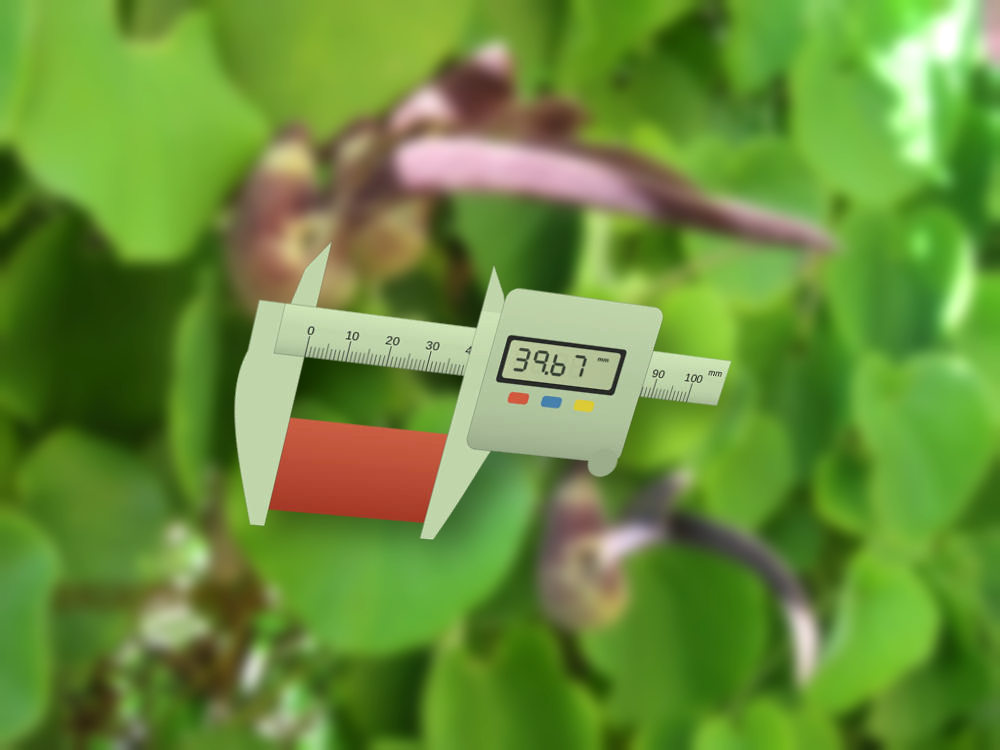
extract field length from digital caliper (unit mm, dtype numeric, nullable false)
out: 39.67 mm
